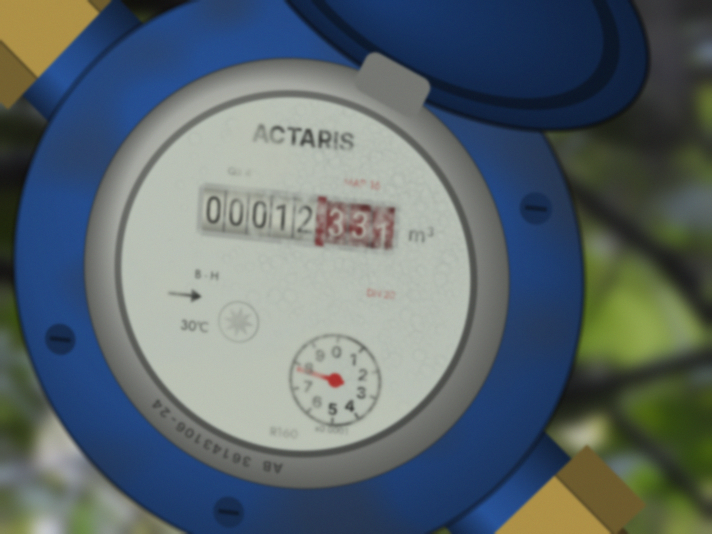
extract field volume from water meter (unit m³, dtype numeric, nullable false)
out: 12.3307 m³
